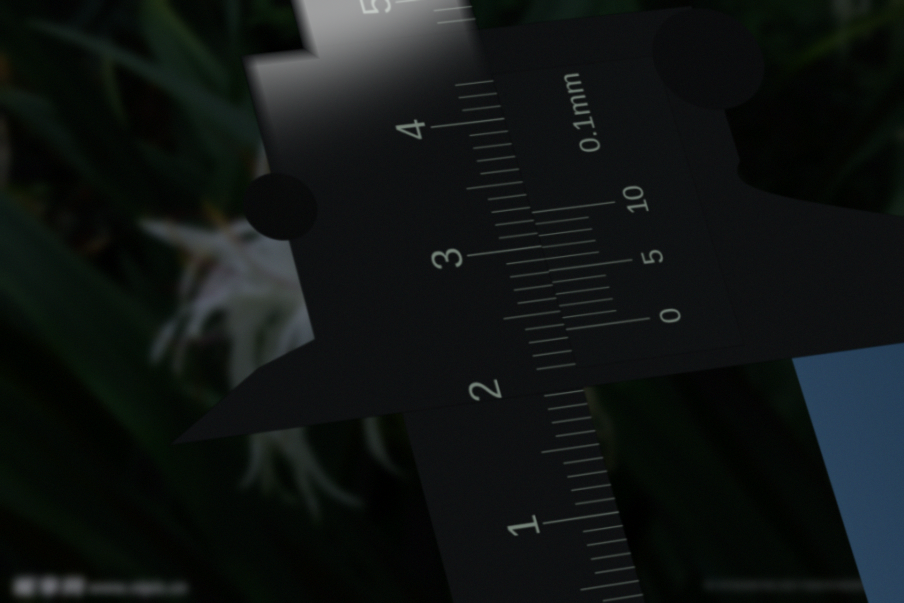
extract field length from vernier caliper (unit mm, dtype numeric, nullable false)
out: 23.6 mm
